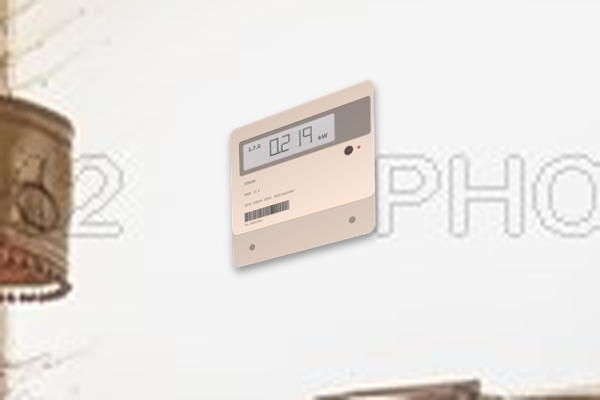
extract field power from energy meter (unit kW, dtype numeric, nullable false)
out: 0.219 kW
